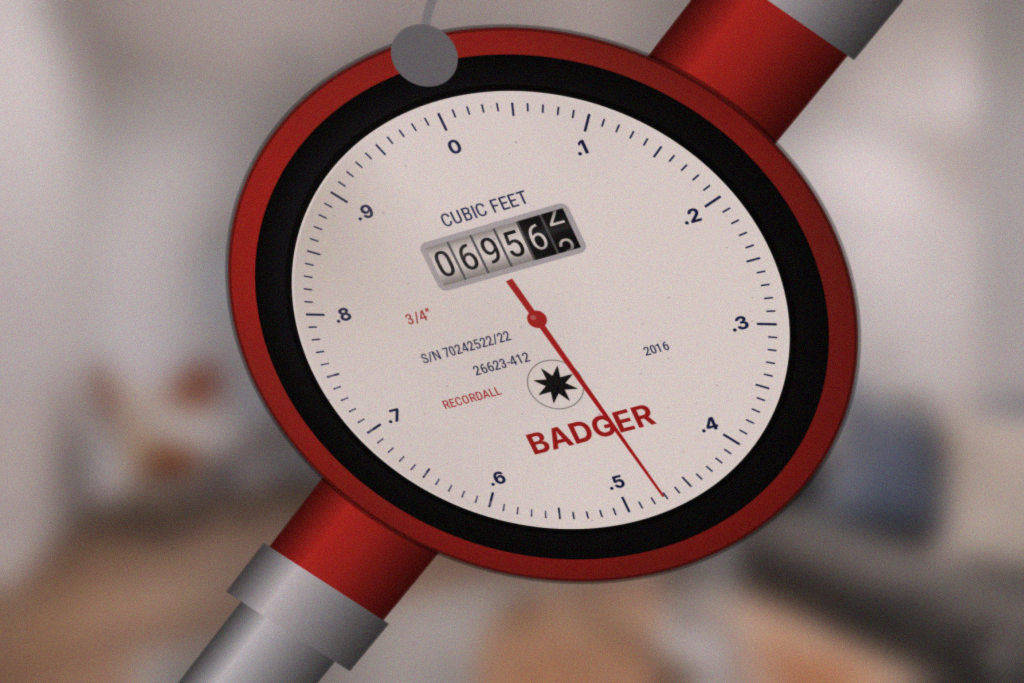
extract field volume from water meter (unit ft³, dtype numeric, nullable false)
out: 69562.47 ft³
